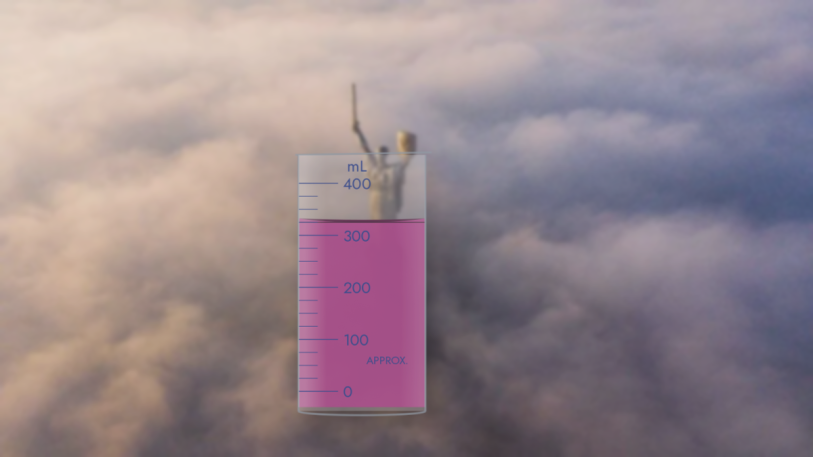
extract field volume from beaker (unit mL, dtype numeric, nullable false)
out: 325 mL
